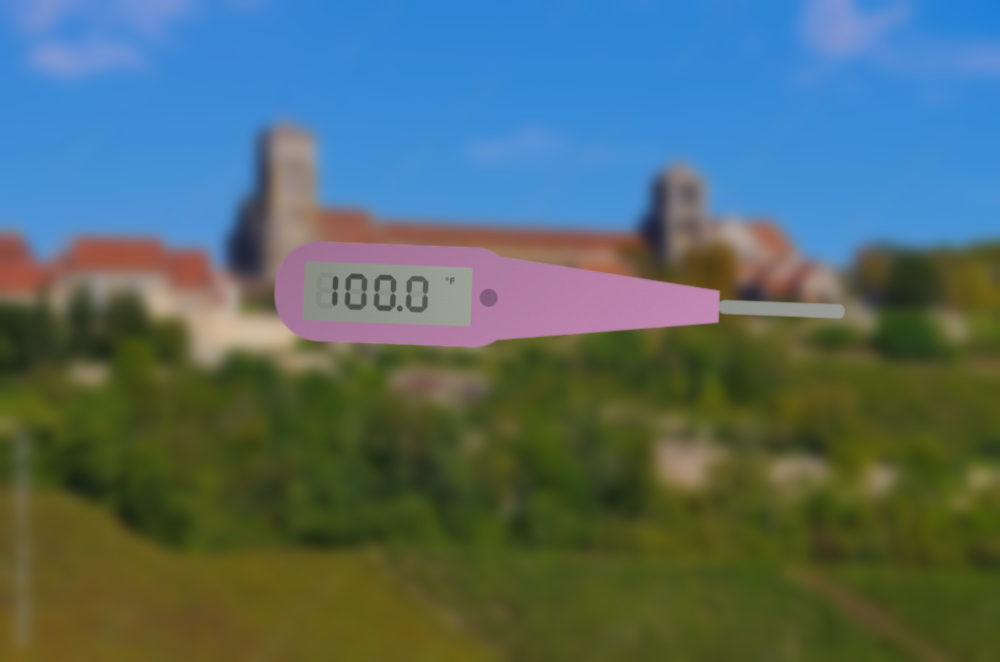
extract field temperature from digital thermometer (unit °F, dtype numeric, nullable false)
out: 100.0 °F
